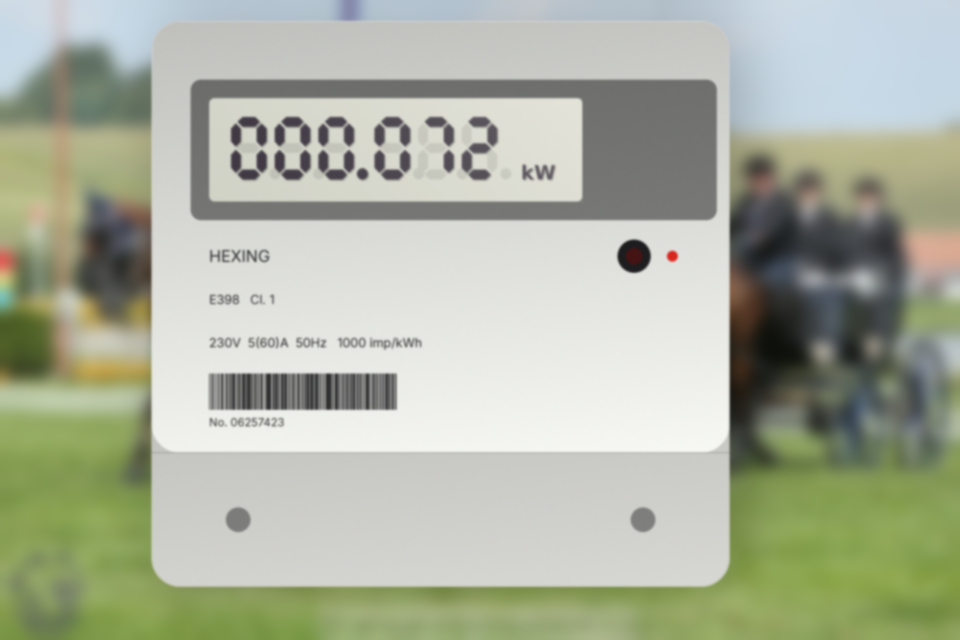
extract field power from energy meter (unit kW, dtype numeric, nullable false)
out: 0.072 kW
